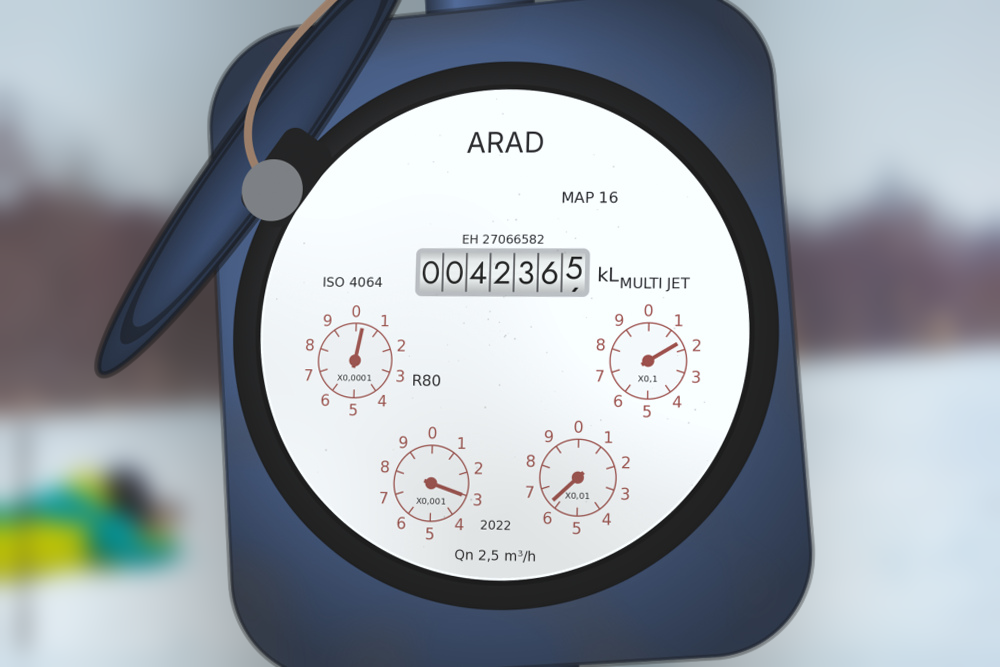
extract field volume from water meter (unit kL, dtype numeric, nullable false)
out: 42365.1630 kL
